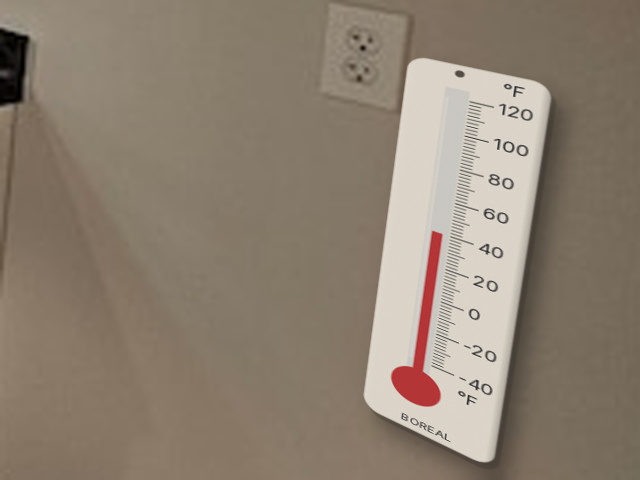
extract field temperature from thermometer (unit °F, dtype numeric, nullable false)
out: 40 °F
